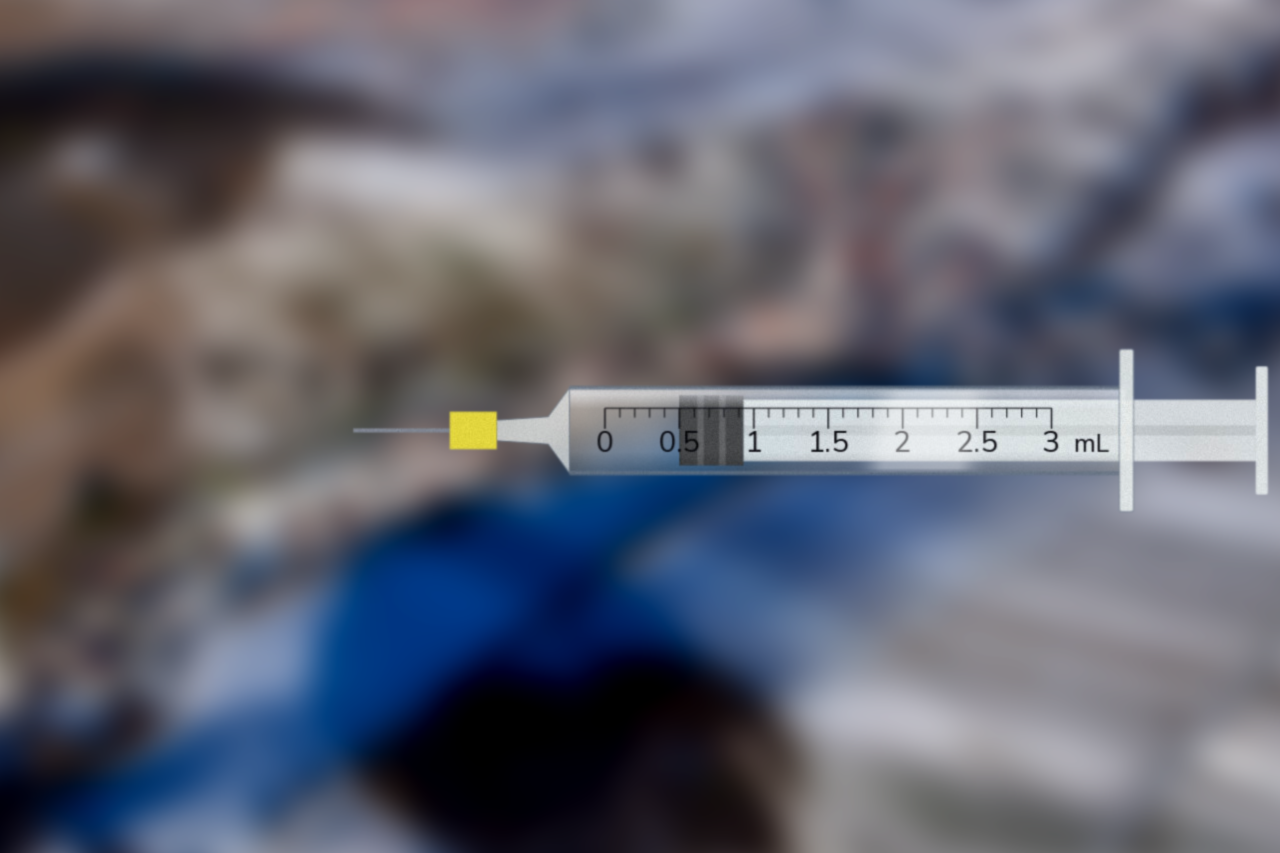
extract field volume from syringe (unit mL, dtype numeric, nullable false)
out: 0.5 mL
